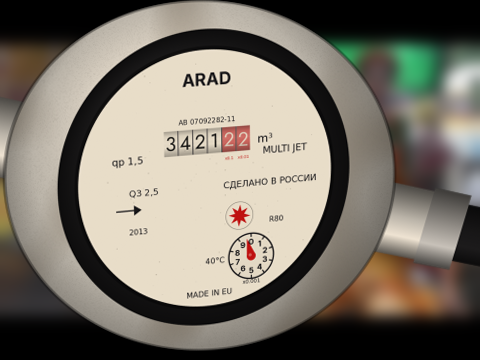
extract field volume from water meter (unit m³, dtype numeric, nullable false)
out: 3421.219 m³
